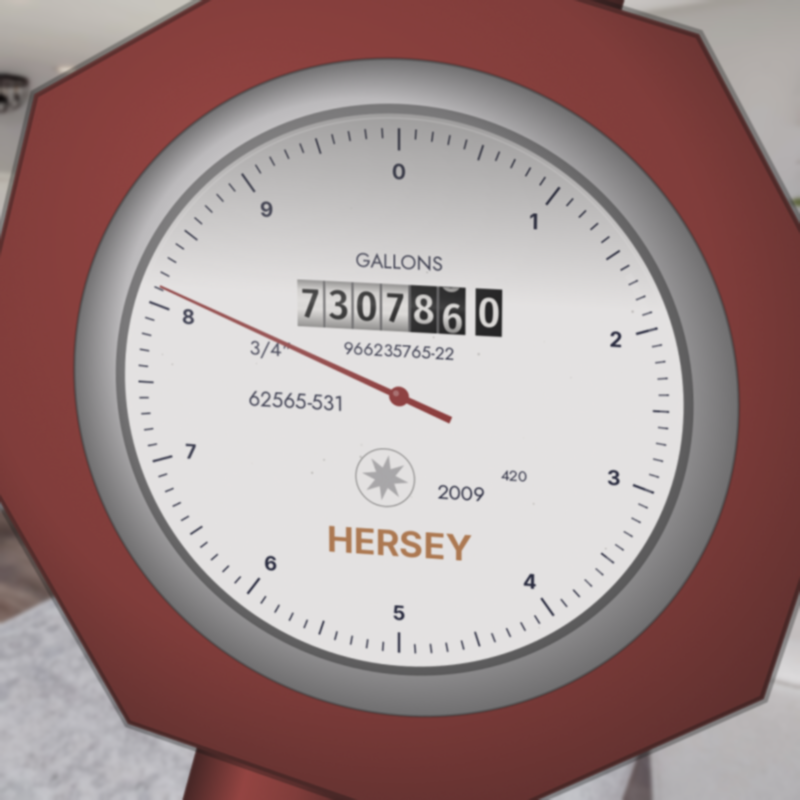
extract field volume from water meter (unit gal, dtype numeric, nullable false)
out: 7307858.1 gal
